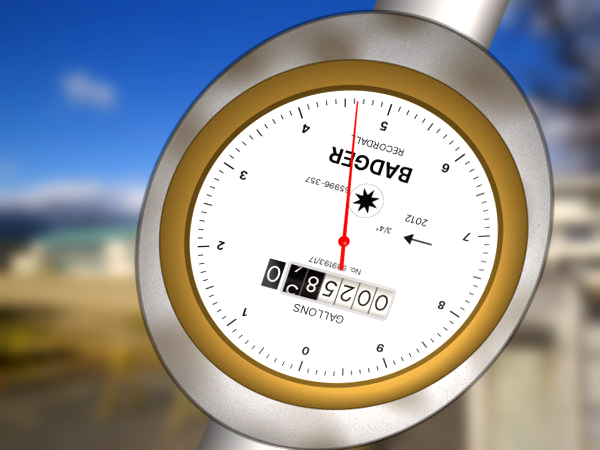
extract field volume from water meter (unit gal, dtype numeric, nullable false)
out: 25854.6 gal
